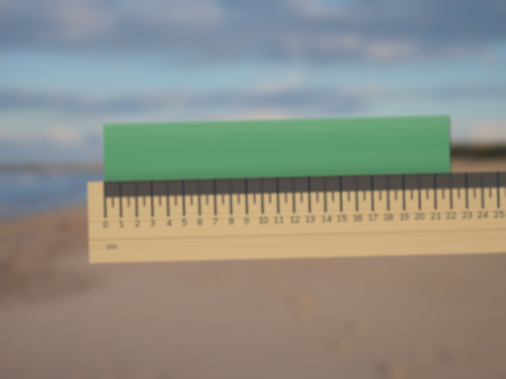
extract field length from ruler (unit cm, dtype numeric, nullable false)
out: 22 cm
